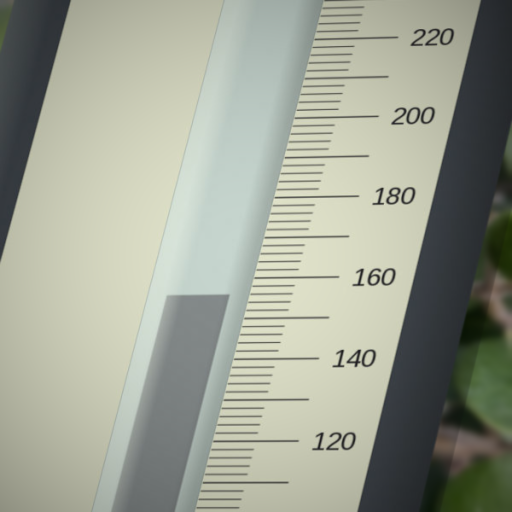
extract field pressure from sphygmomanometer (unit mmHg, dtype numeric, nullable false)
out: 156 mmHg
